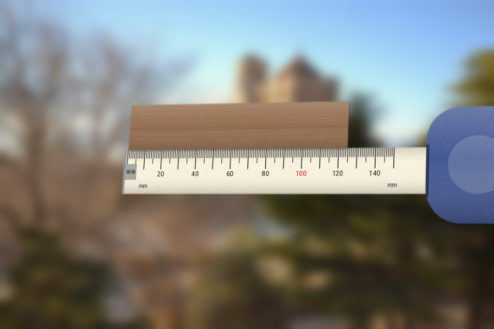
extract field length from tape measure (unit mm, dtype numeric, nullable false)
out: 125 mm
